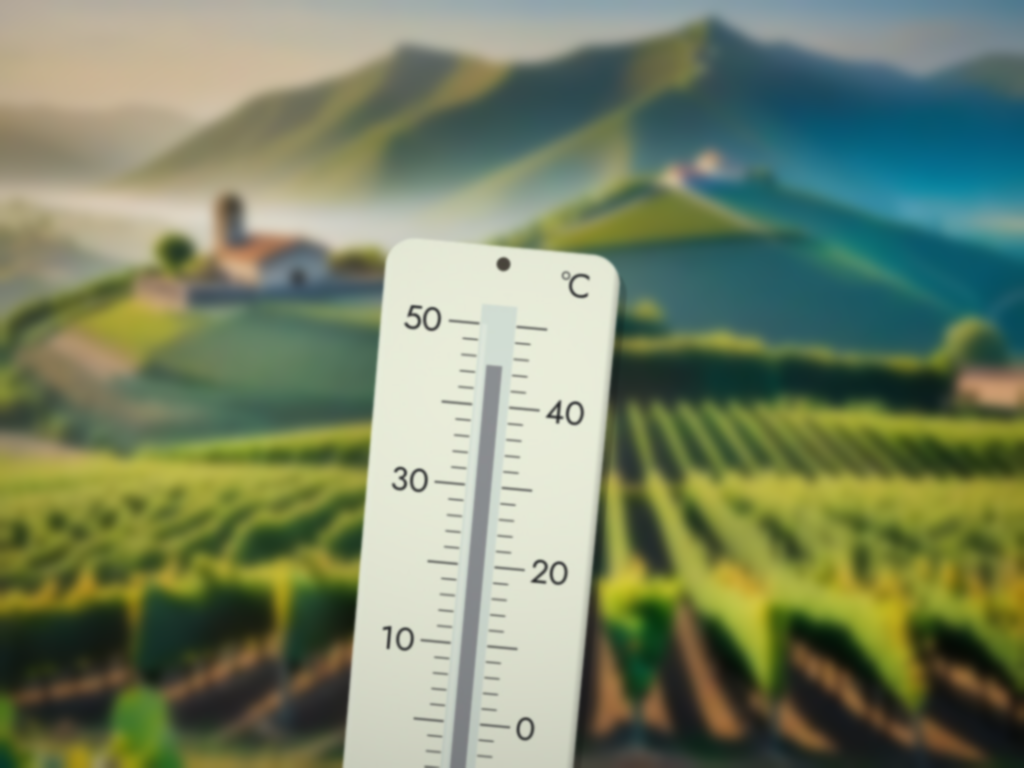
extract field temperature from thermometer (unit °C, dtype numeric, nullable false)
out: 45 °C
